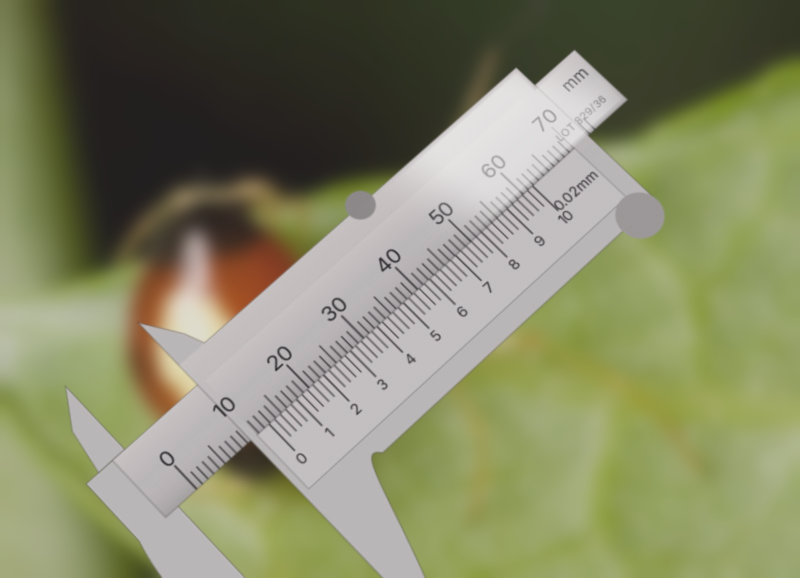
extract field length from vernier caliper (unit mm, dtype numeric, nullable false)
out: 12.8 mm
